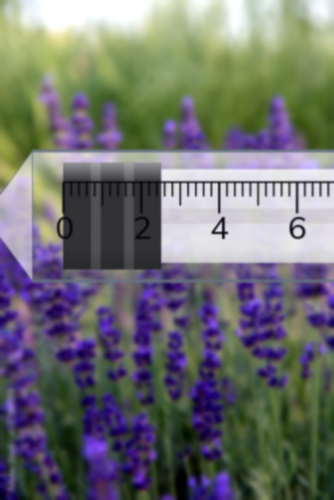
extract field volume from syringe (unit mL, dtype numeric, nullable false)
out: 0 mL
